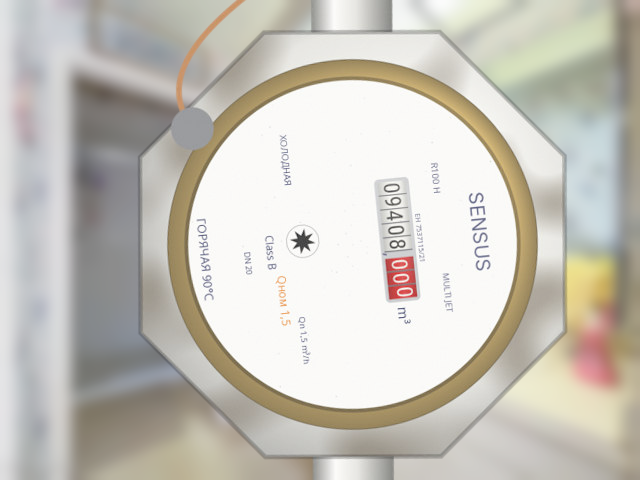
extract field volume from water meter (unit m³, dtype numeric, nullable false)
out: 9408.000 m³
